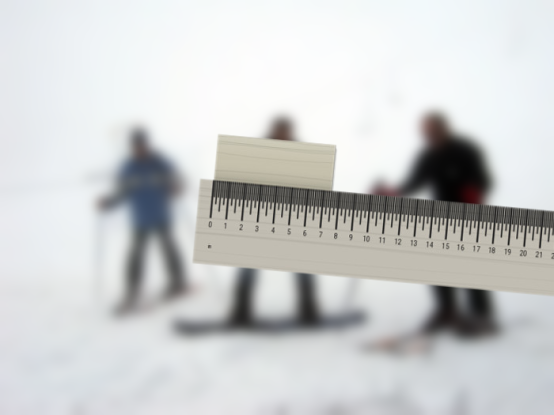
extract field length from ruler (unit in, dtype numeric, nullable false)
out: 7.5 in
